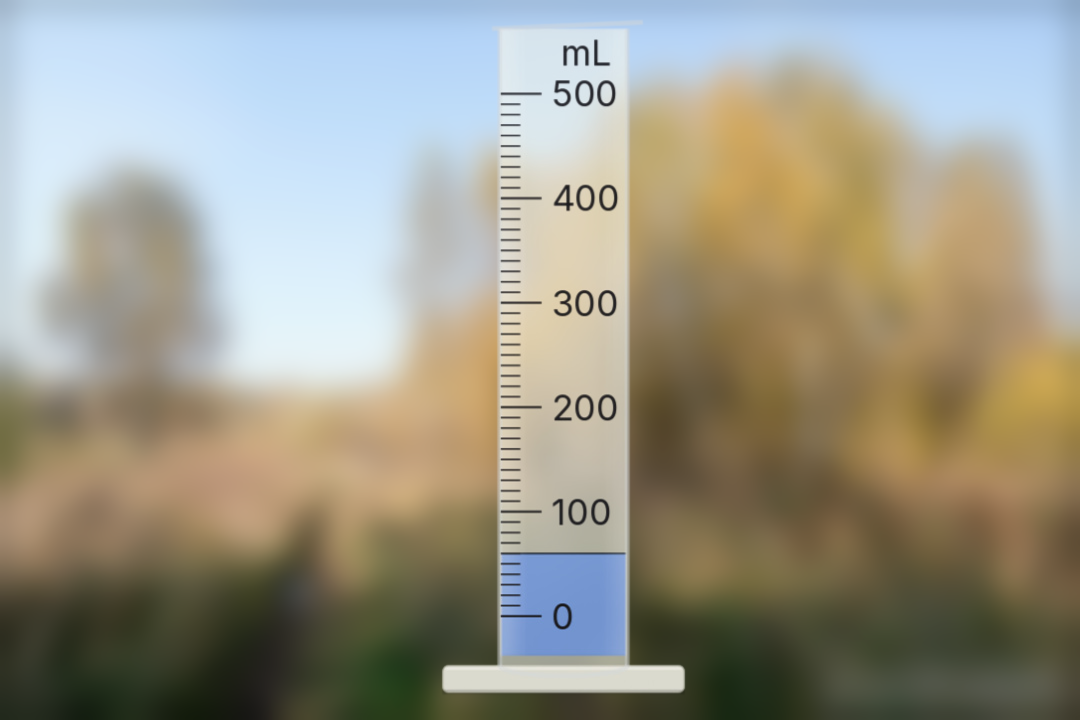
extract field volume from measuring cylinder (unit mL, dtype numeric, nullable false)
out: 60 mL
